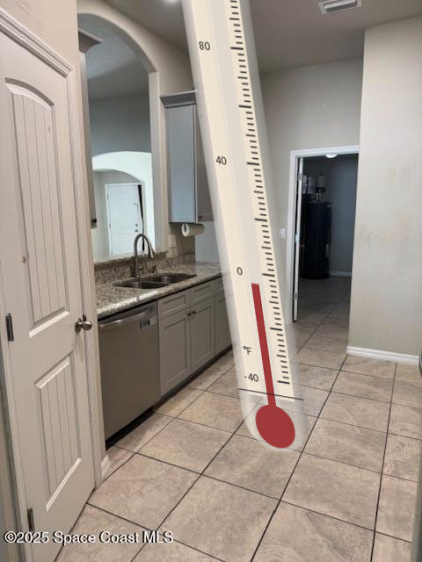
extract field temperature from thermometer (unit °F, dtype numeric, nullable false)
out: -4 °F
